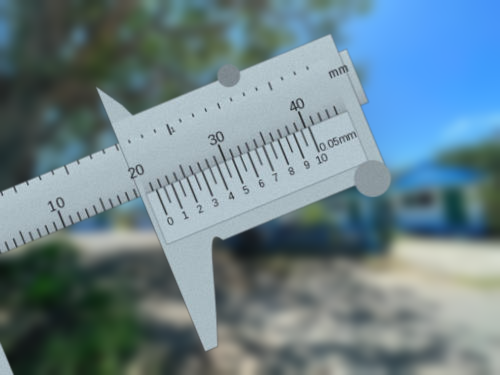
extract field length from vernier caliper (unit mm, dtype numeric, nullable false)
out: 21.4 mm
